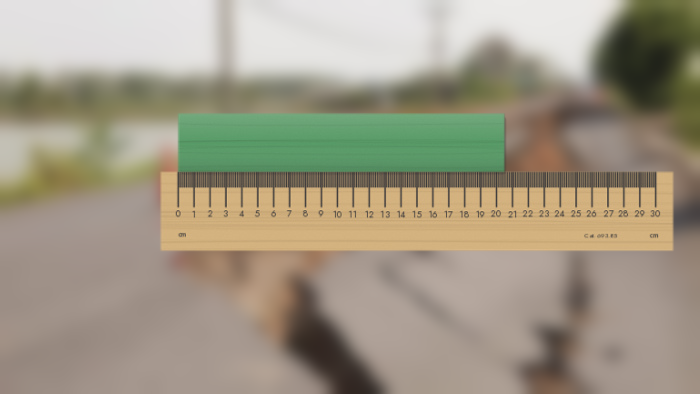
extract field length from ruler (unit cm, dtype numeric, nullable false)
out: 20.5 cm
